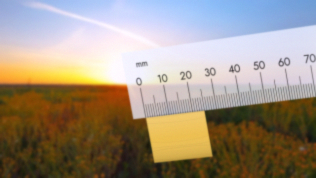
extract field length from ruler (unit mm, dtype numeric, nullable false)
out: 25 mm
